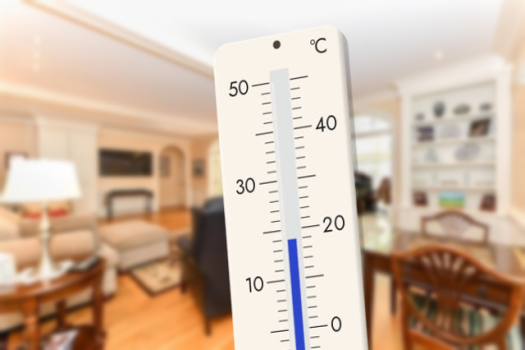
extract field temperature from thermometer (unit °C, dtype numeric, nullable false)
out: 18 °C
